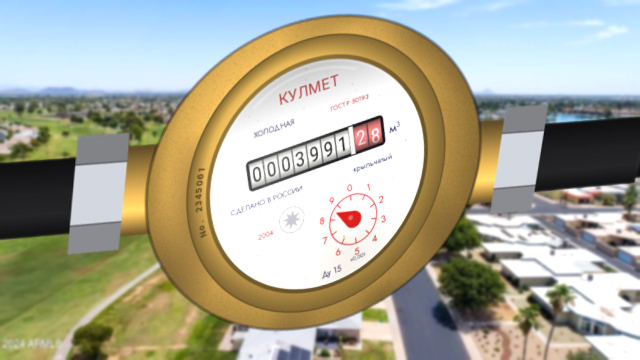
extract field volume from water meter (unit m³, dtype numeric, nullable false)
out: 3991.278 m³
